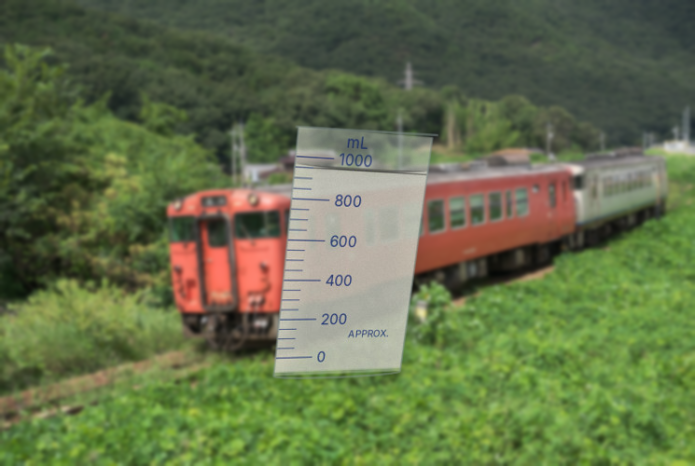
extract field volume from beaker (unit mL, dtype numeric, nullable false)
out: 950 mL
